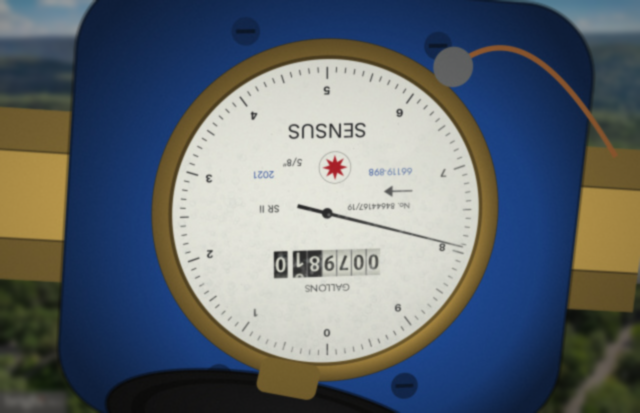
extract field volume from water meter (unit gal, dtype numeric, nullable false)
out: 79807.9 gal
